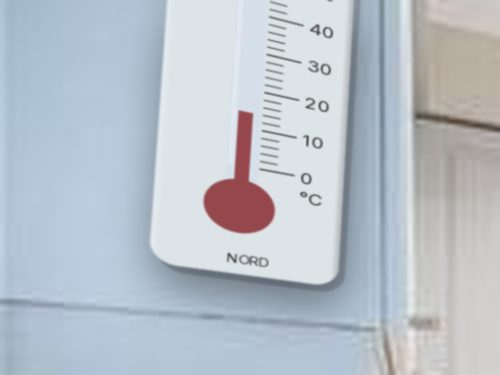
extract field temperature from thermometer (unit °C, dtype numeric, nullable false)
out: 14 °C
